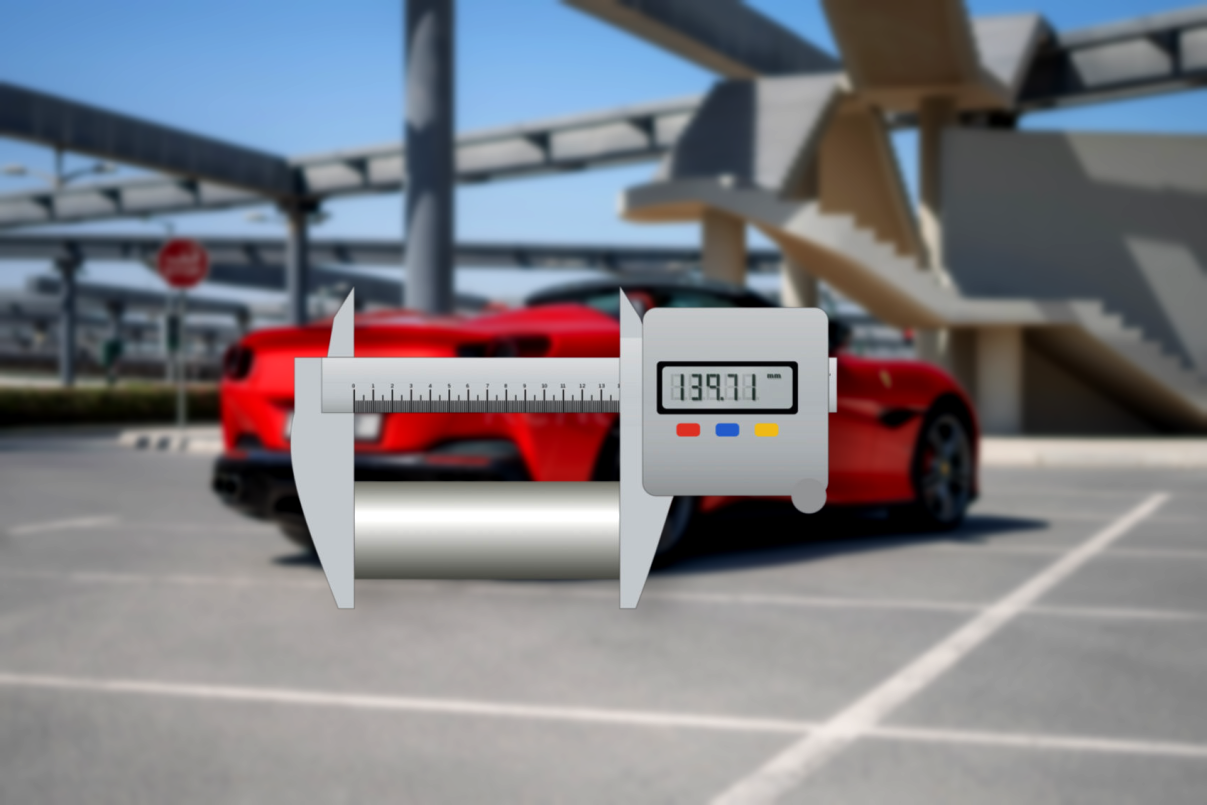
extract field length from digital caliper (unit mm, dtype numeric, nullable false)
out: 139.71 mm
